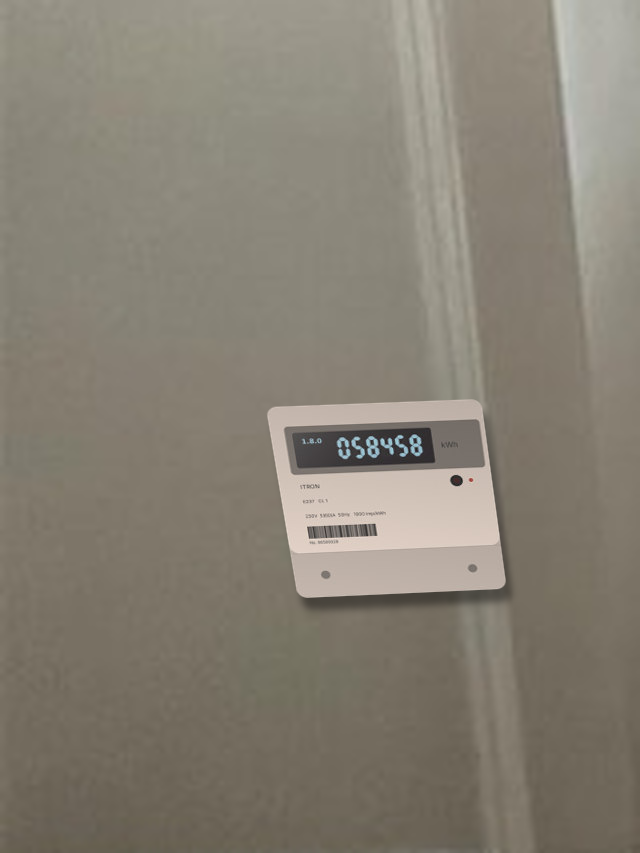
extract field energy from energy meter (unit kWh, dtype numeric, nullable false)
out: 58458 kWh
